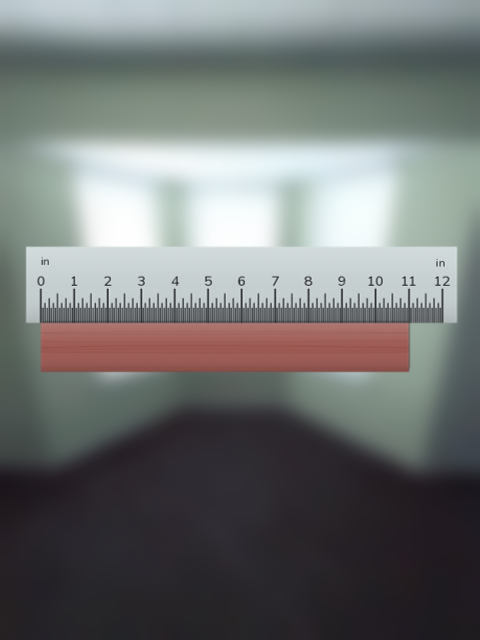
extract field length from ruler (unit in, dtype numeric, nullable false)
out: 11 in
